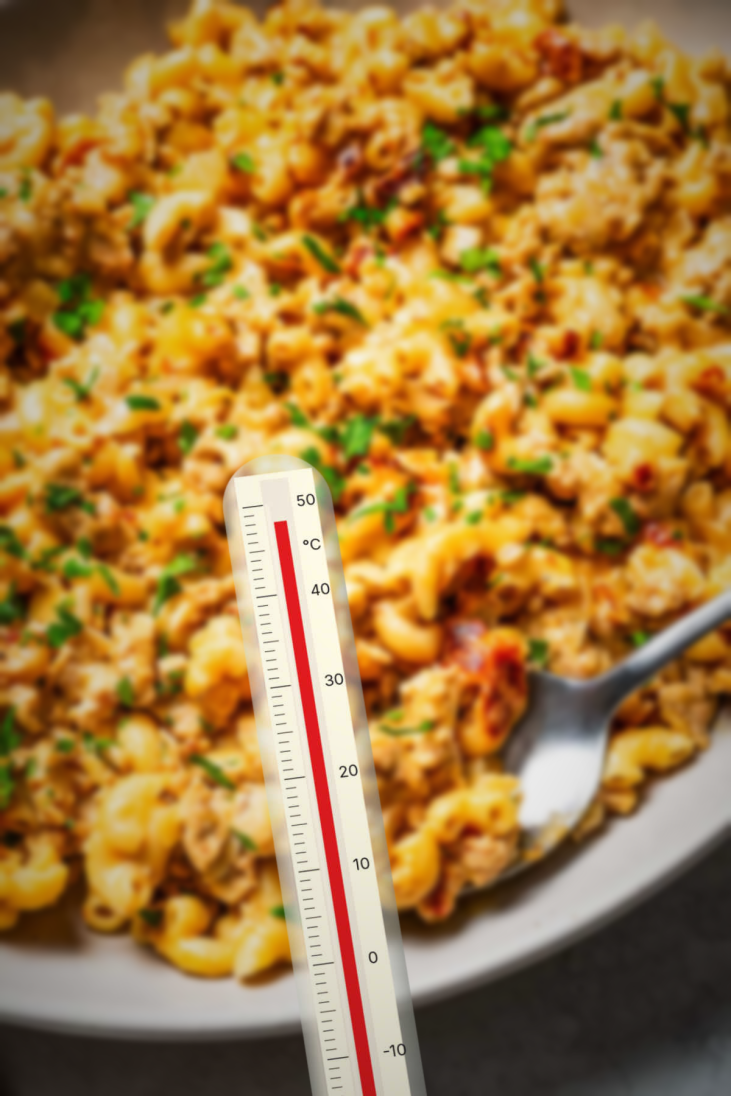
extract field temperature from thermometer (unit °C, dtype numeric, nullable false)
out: 48 °C
